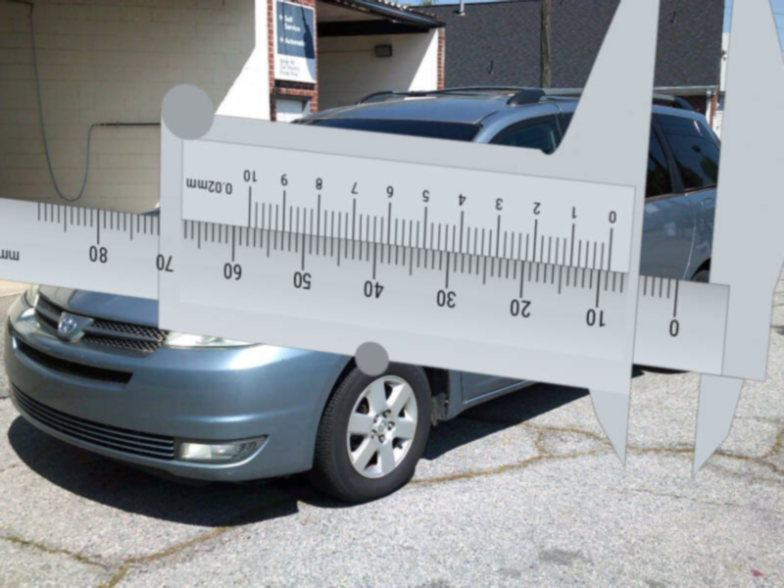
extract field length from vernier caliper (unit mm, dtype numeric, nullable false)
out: 8.8 mm
